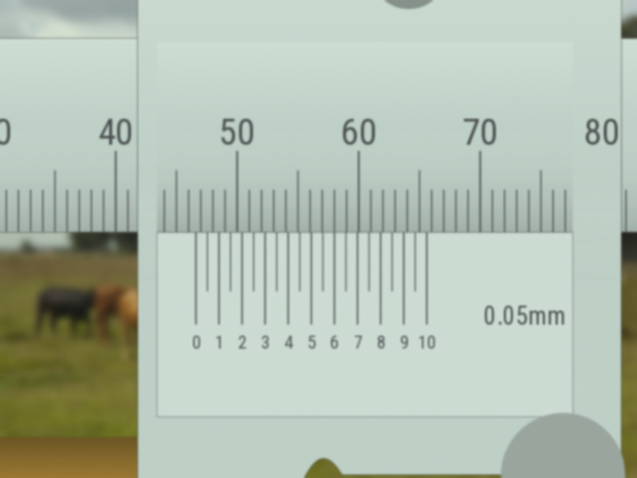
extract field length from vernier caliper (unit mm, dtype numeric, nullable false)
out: 46.6 mm
